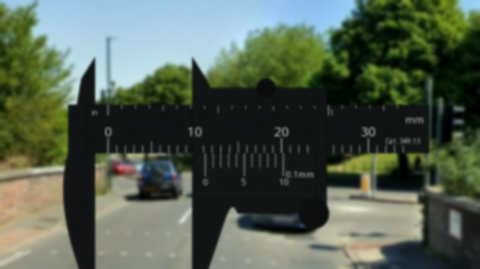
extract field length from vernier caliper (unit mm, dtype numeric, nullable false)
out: 11.2 mm
